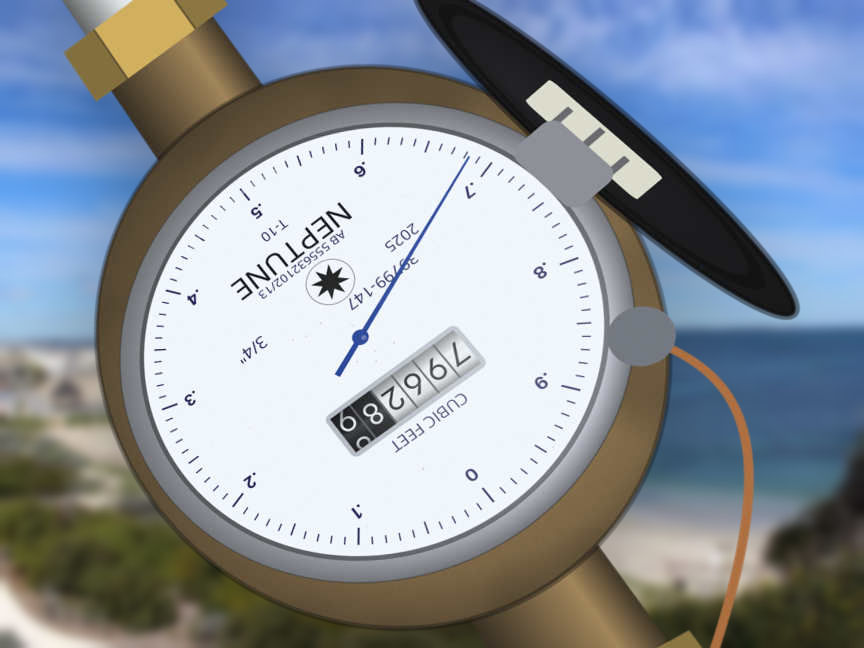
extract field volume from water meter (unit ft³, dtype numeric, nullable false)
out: 796288.68 ft³
